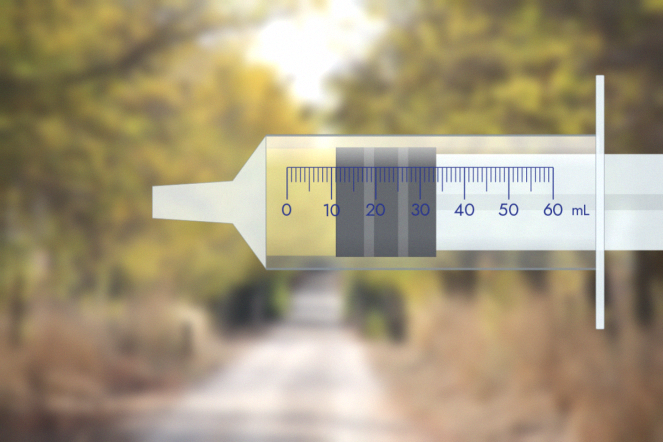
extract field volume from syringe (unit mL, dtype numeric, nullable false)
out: 11 mL
